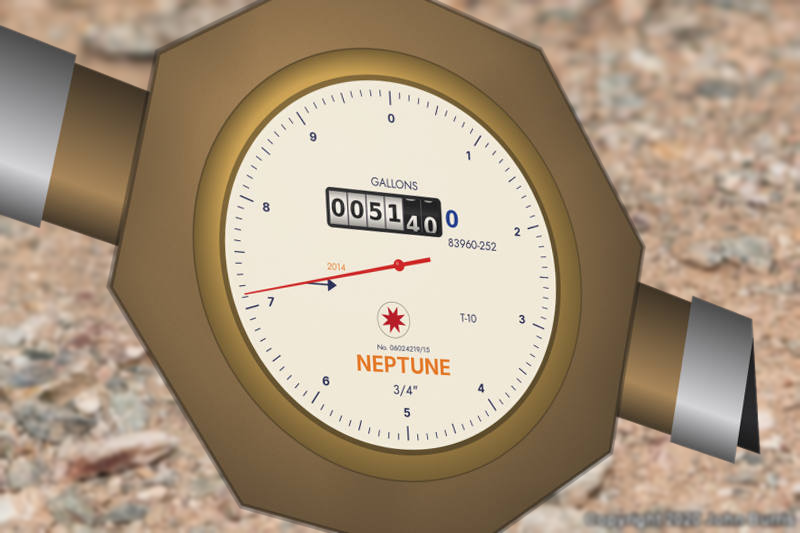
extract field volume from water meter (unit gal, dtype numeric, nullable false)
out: 51397.1 gal
